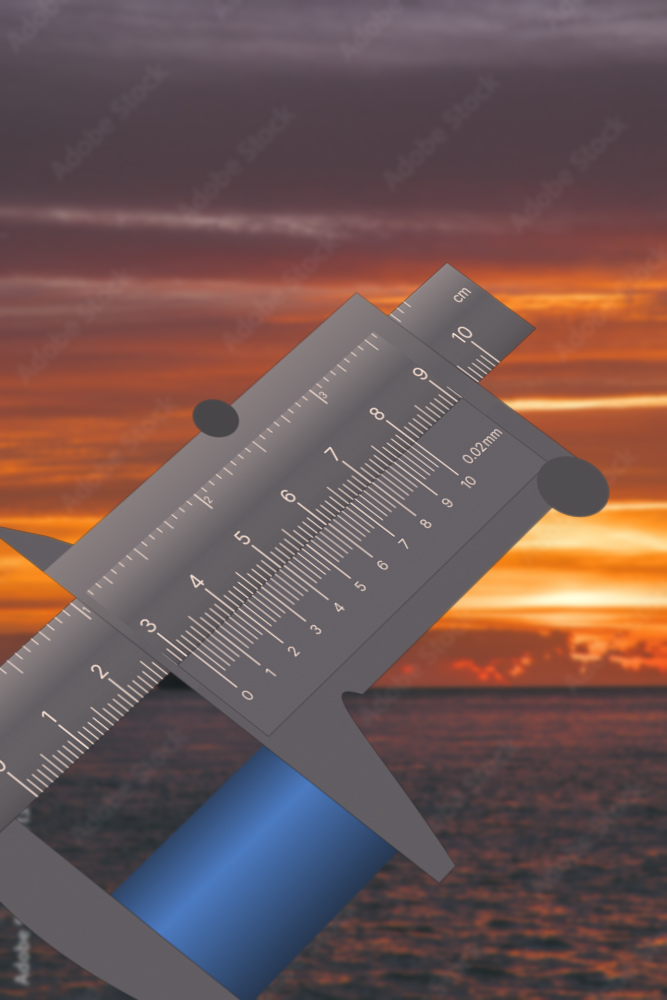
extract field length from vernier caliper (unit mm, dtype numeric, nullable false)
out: 31.0 mm
